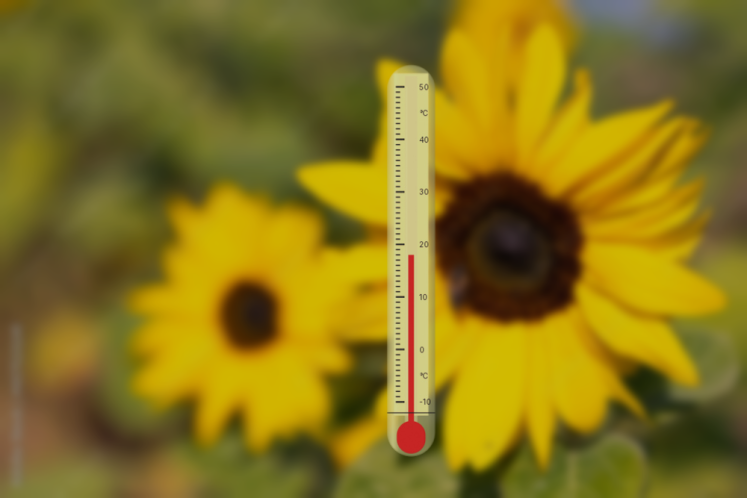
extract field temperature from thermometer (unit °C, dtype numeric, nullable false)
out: 18 °C
